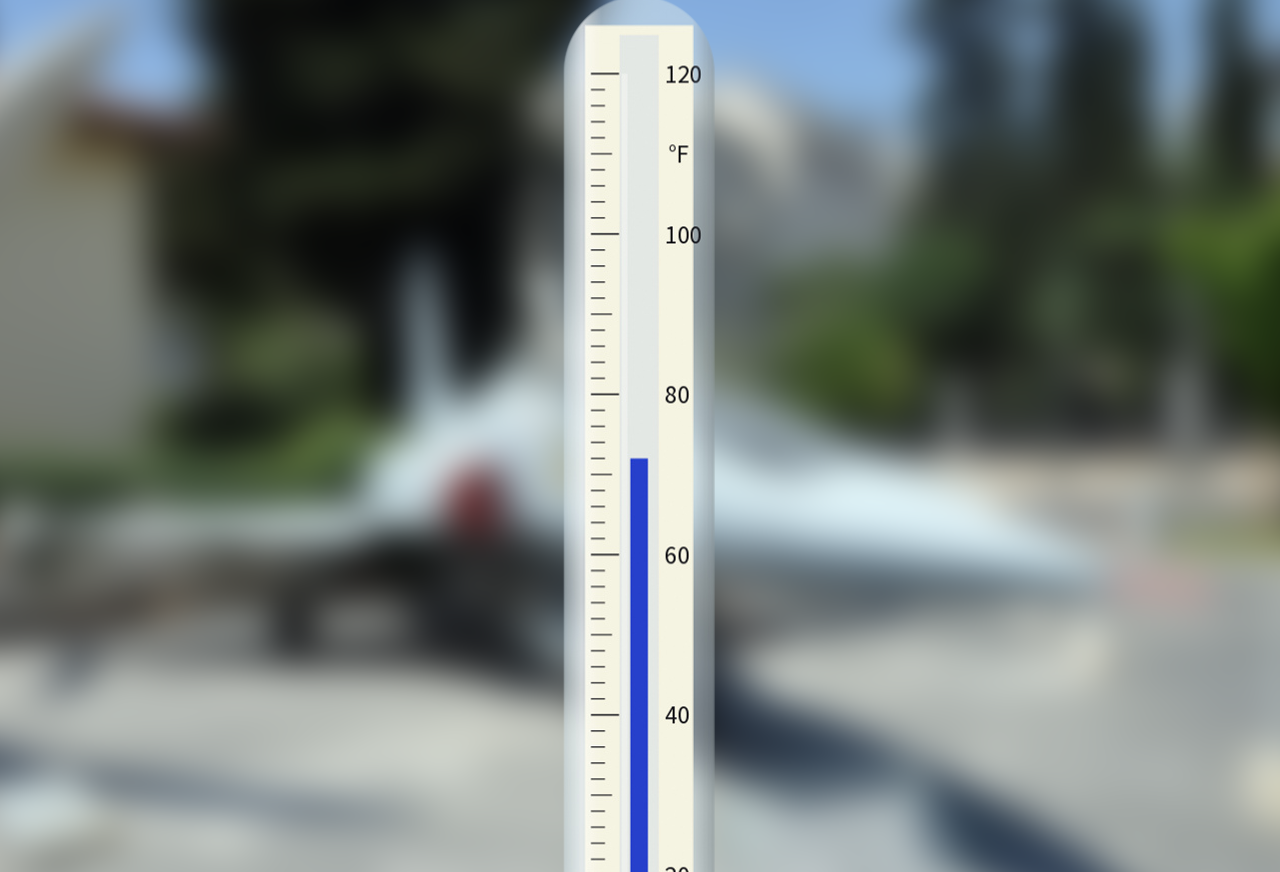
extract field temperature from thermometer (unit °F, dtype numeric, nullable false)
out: 72 °F
